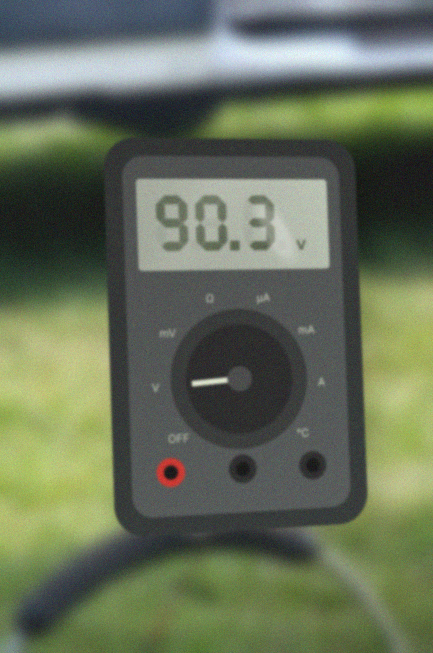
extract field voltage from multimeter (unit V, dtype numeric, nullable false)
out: 90.3 V
